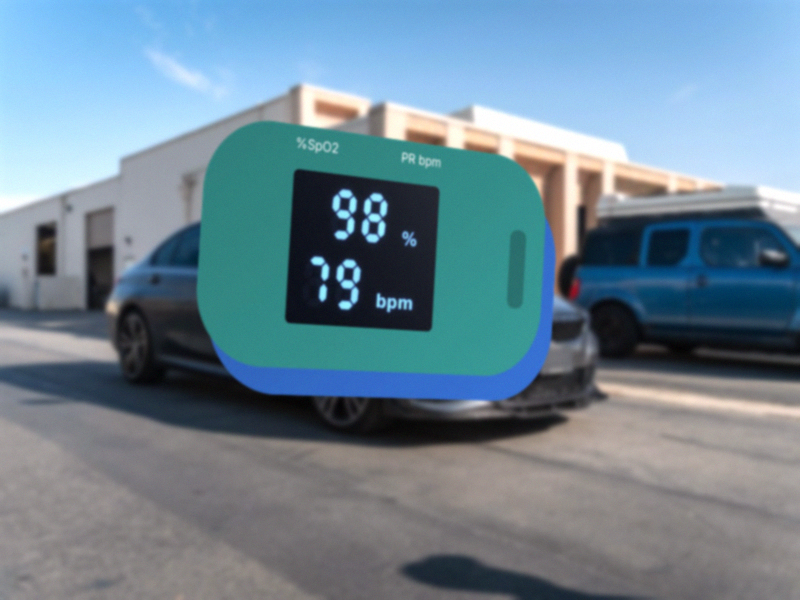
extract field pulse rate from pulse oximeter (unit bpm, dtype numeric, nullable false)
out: 79 bpm
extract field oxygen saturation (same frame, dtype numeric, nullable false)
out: 98 %
